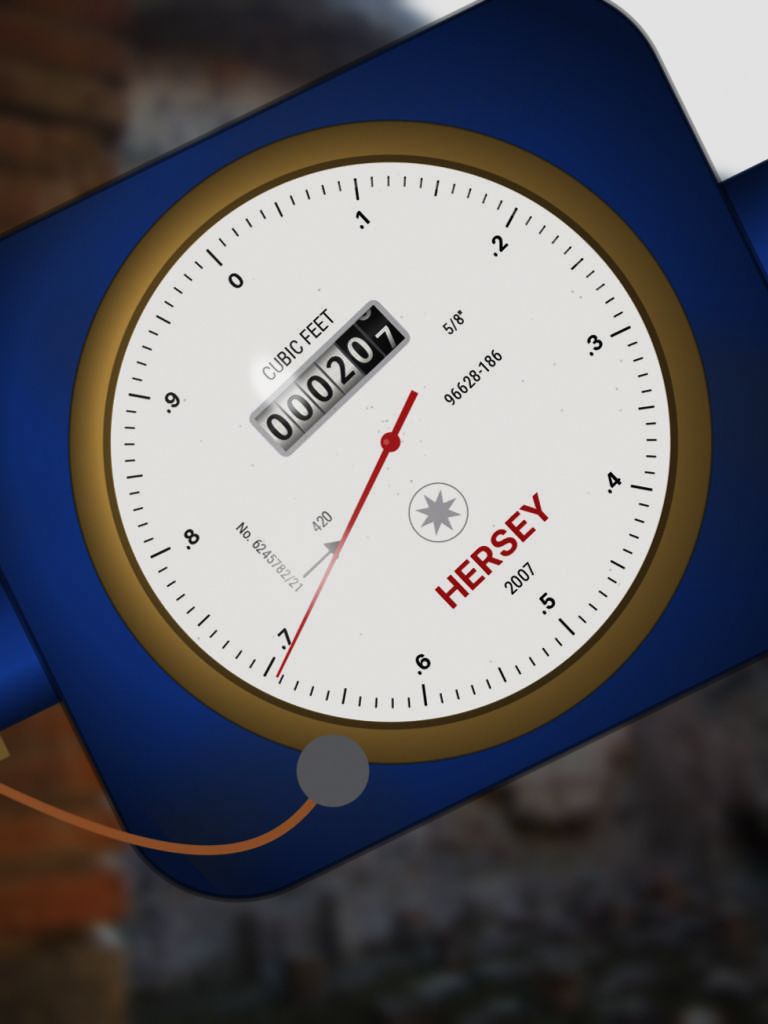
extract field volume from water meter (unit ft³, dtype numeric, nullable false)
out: 206.69 ft³
